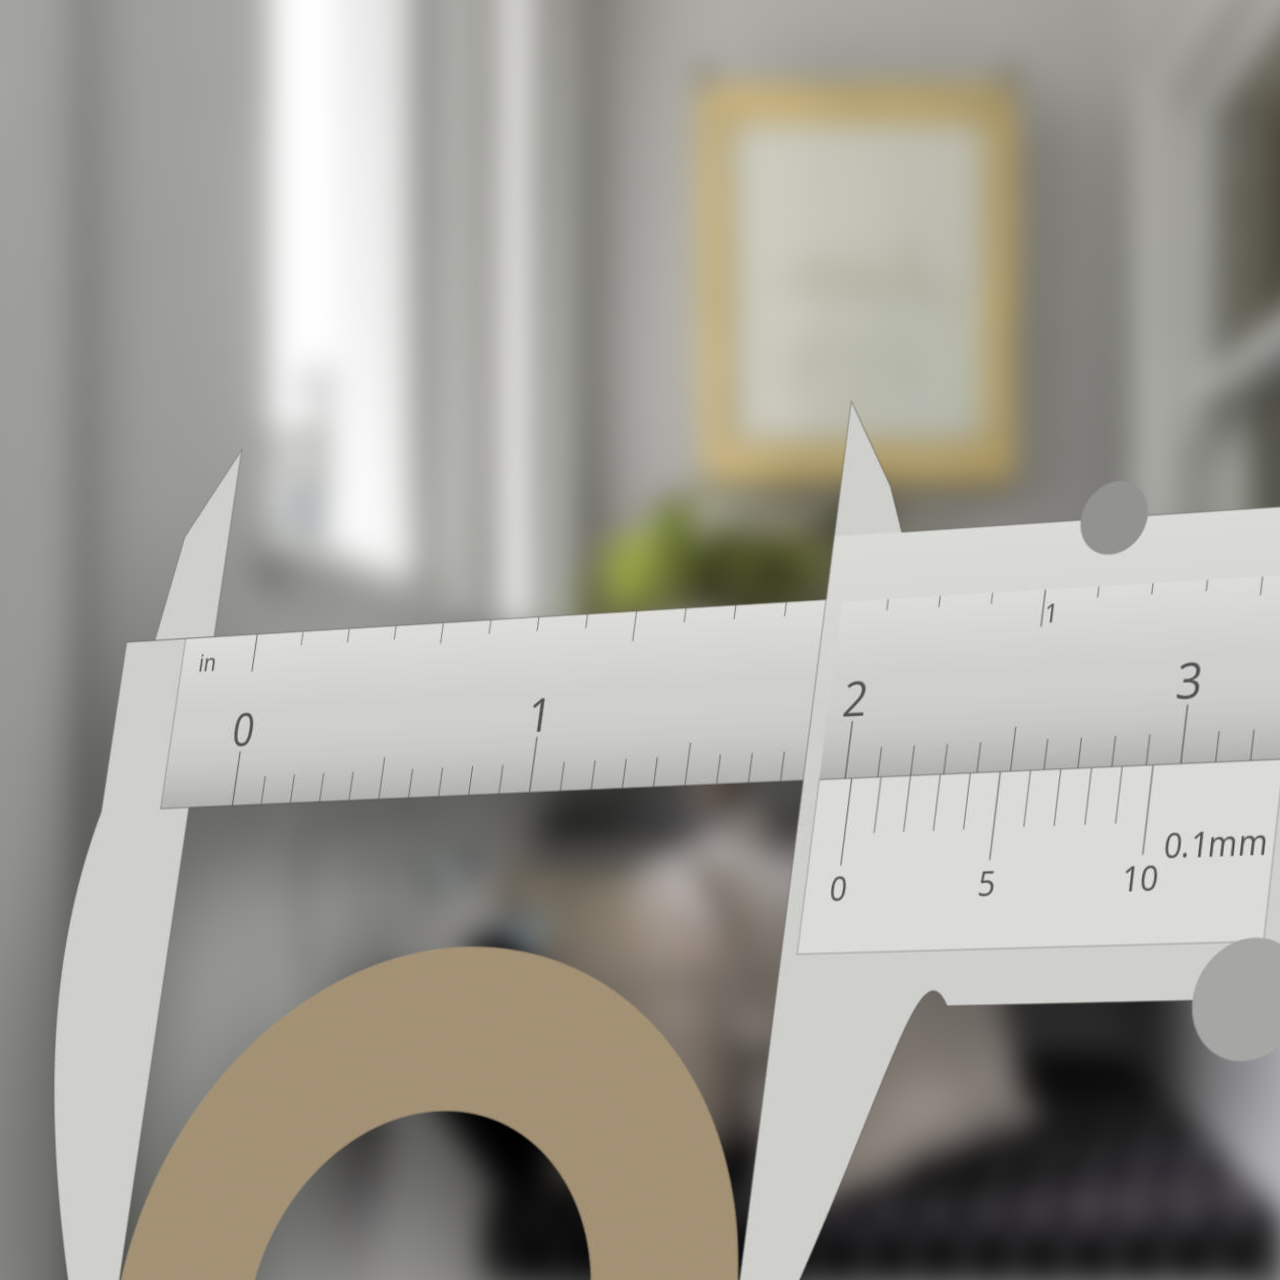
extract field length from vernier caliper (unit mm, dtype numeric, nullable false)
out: 20.2 mm
